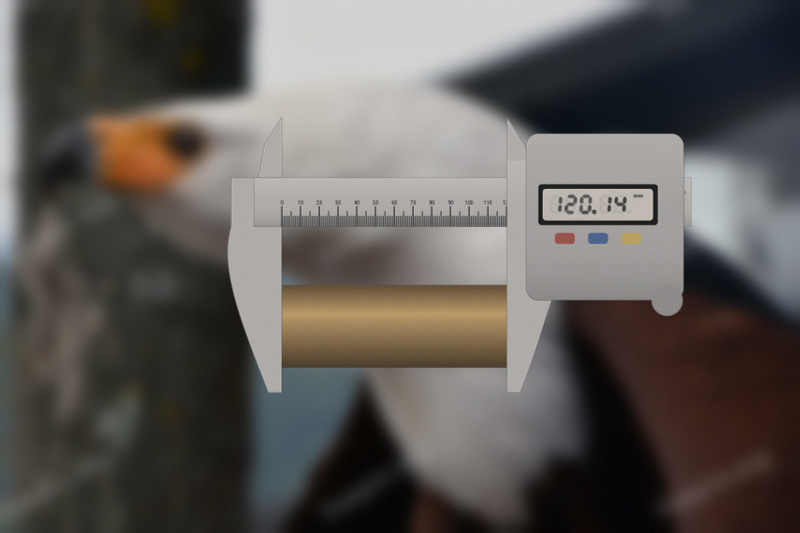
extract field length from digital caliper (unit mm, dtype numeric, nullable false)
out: 120.14 mm
